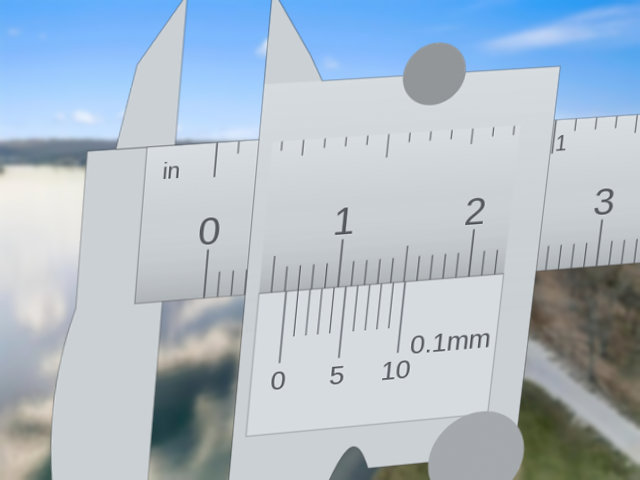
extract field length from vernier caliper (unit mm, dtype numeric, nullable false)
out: 6.1 mm
